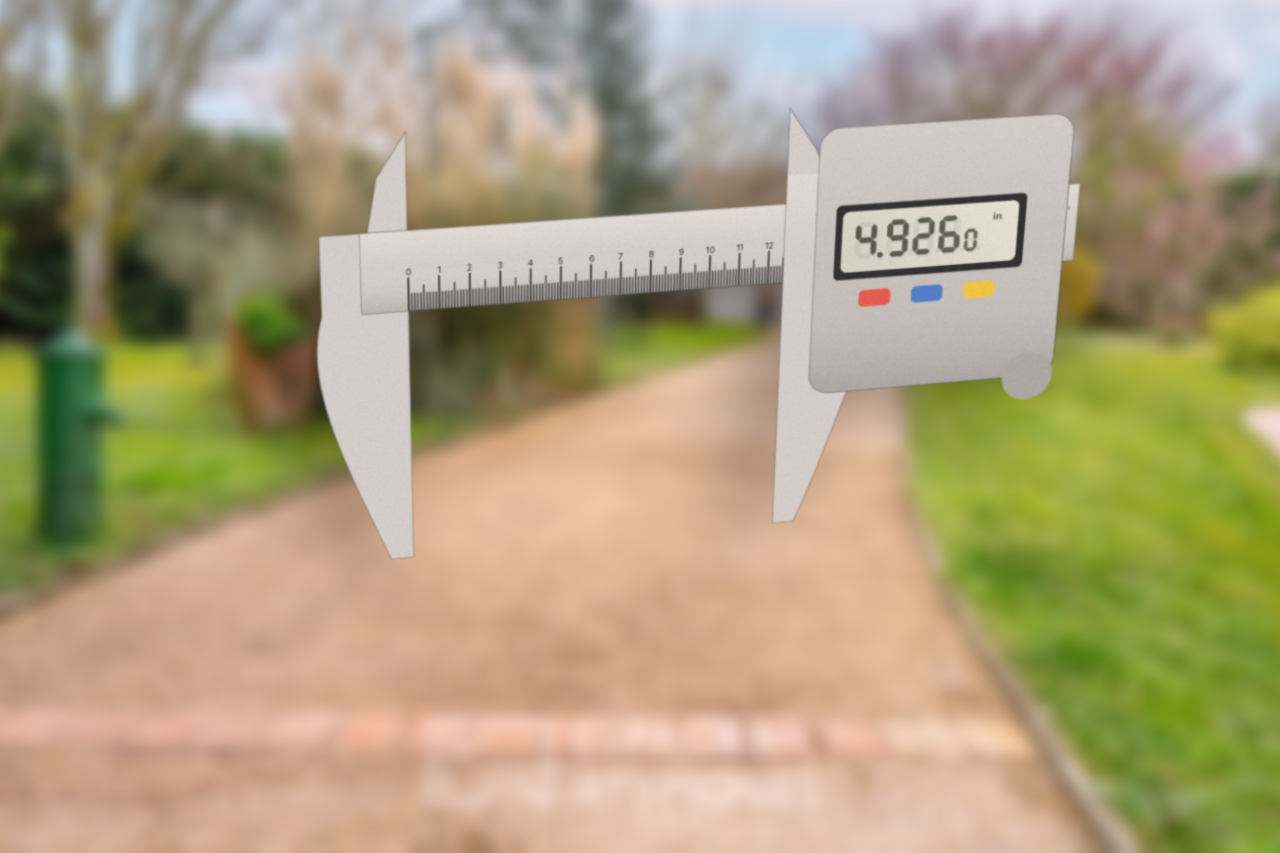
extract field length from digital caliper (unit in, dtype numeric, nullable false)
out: 4.9260 in
